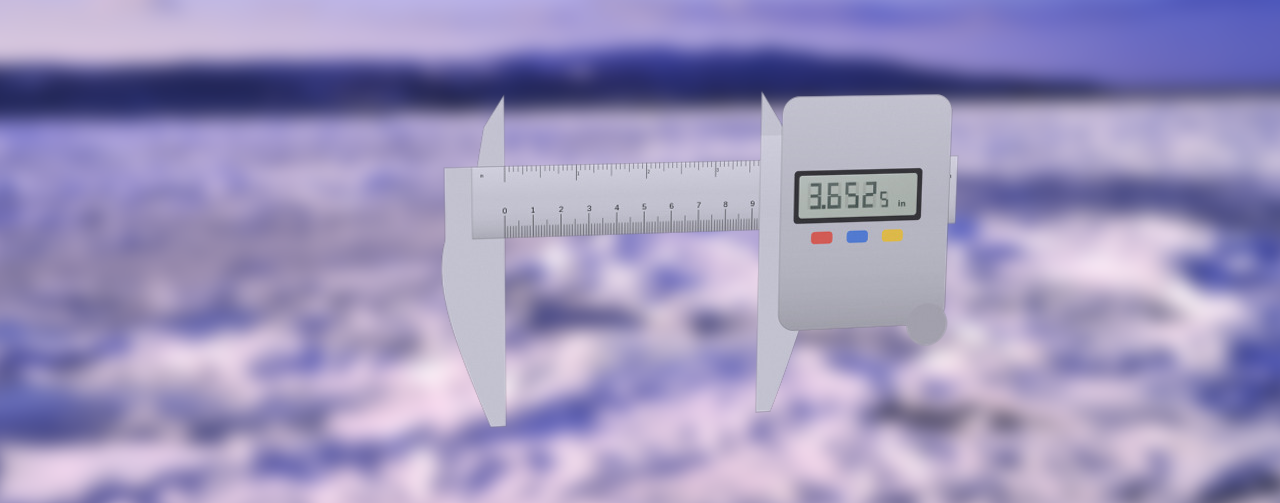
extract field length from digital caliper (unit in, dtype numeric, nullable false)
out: 3.6525 in
